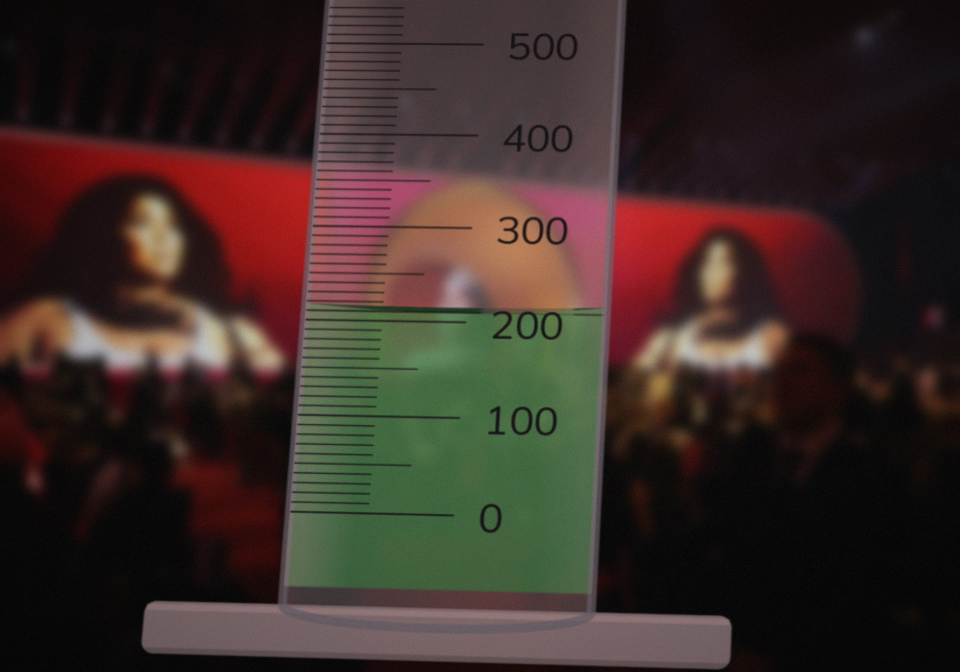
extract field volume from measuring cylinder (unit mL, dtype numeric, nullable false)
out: 210 mL
